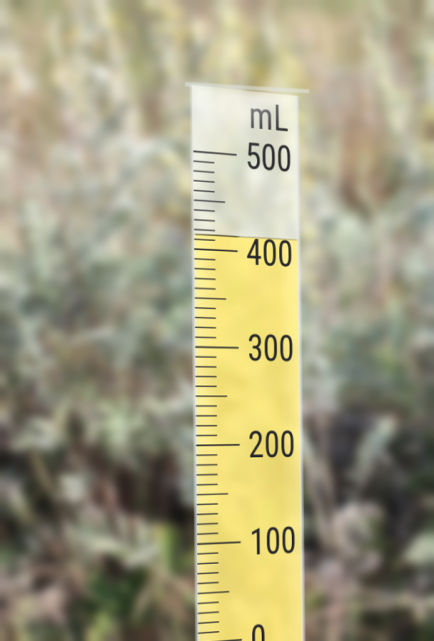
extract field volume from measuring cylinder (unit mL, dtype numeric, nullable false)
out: 415 mL
